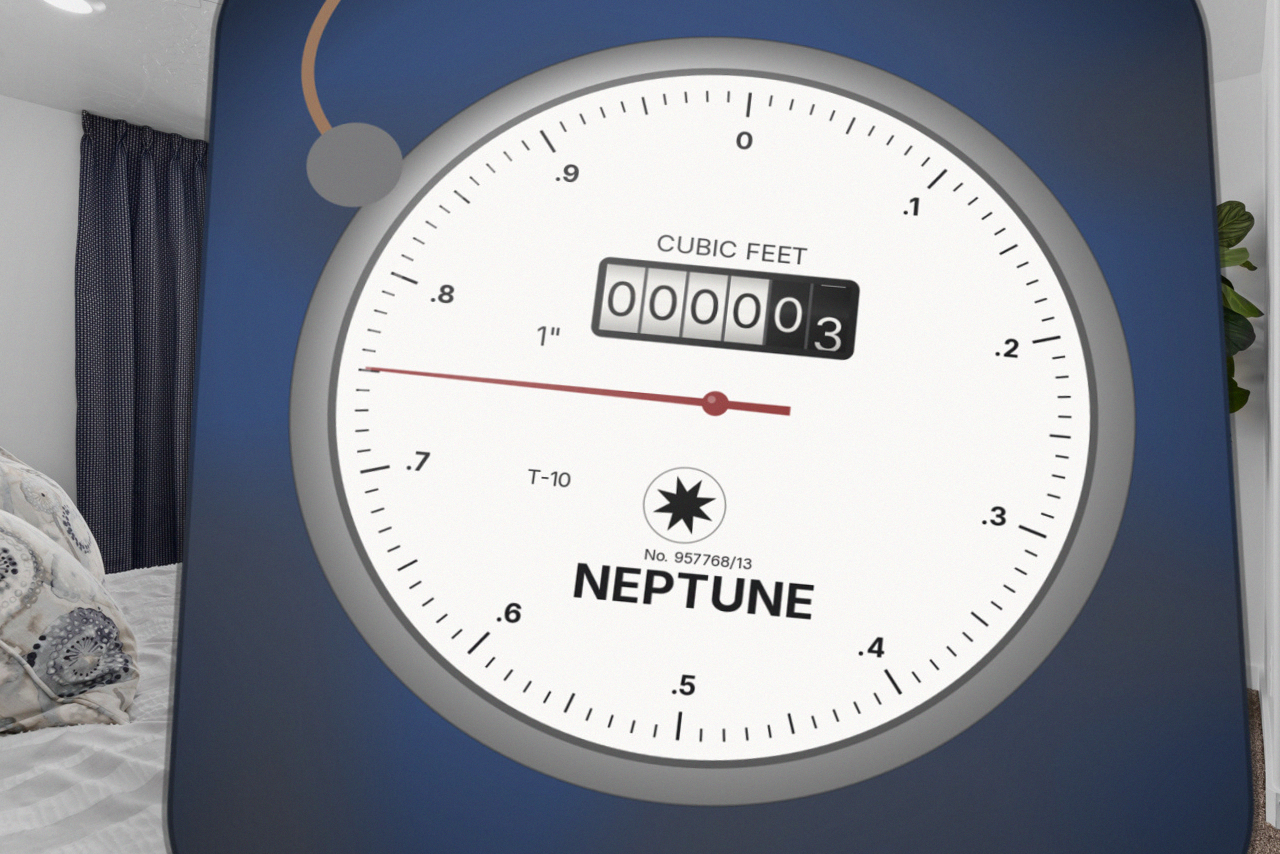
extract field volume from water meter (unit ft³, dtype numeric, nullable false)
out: 2.75 ft³
